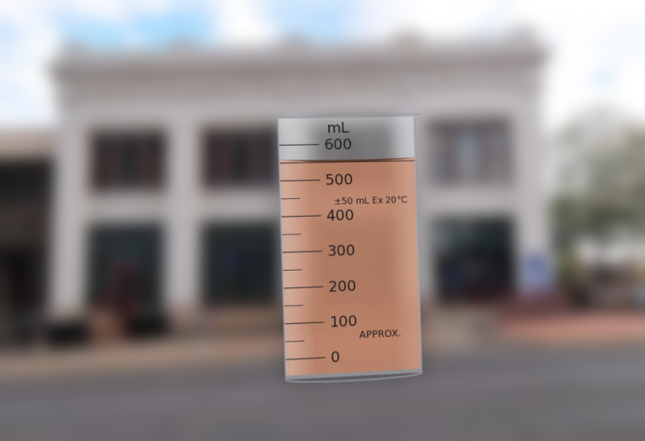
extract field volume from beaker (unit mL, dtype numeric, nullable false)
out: 550 mL
